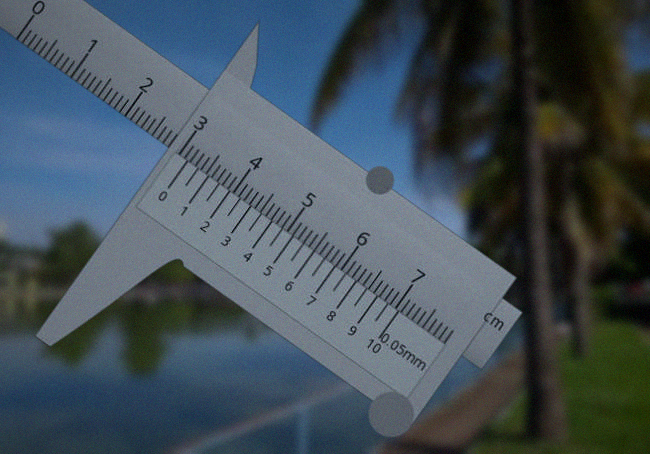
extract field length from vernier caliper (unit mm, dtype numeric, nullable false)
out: 31.6 mm
